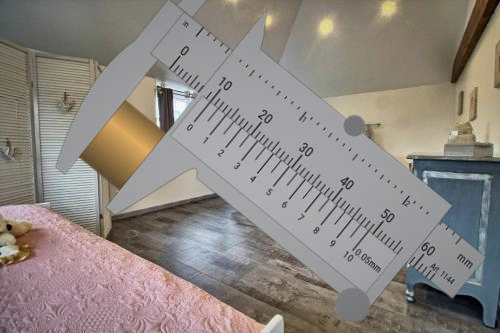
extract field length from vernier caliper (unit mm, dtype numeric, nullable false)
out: 10.0 mm
